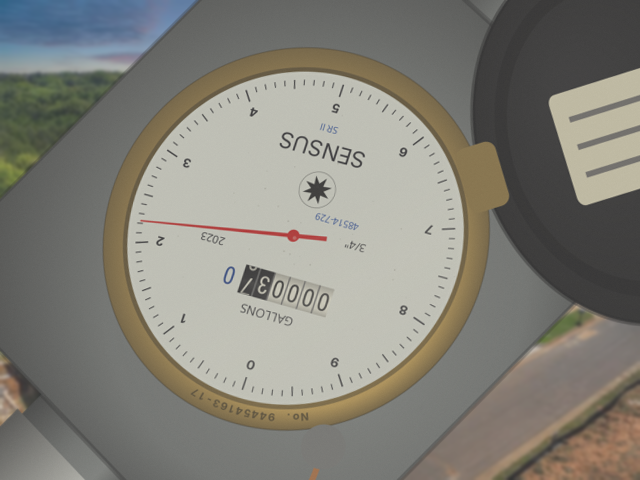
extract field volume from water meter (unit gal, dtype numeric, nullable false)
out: 372.2 gal
